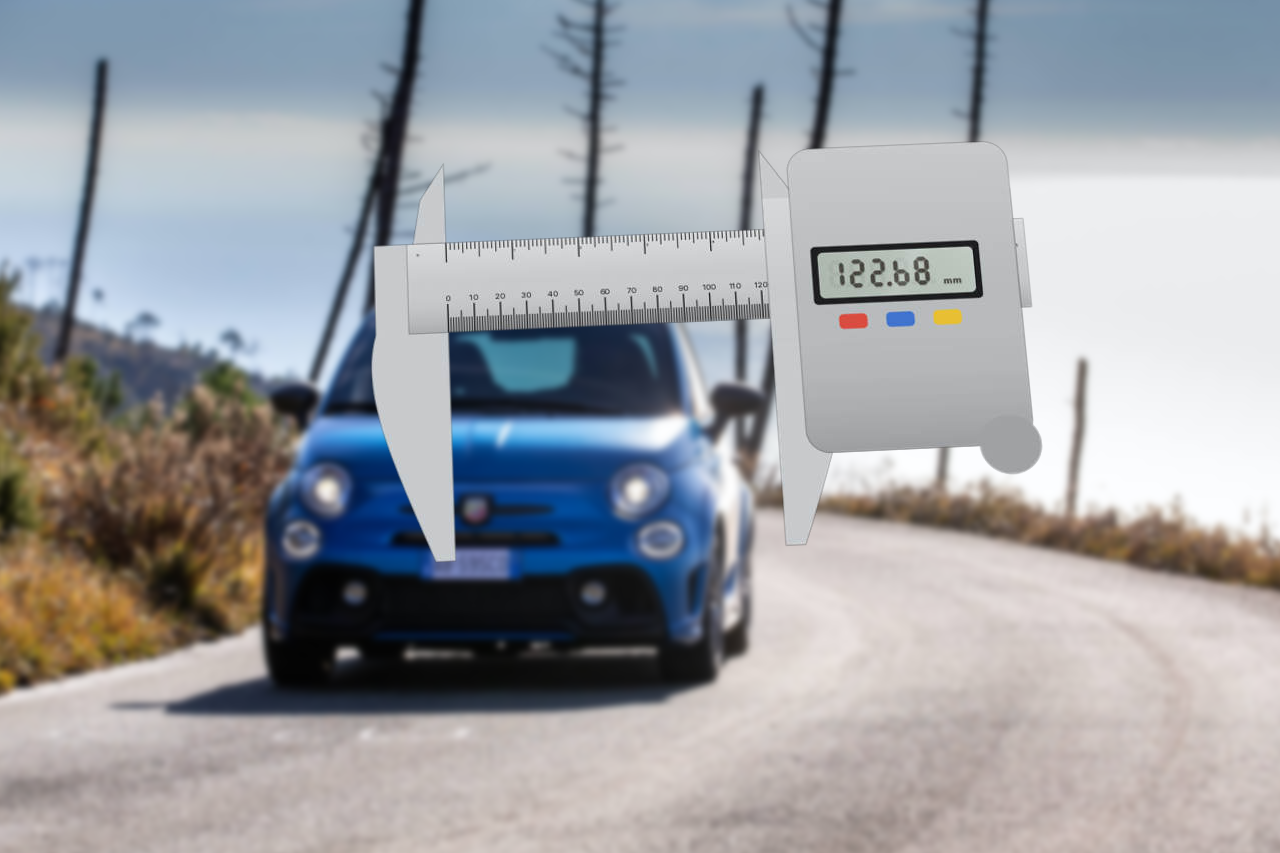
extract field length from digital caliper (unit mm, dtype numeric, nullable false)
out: 122.68 mm
